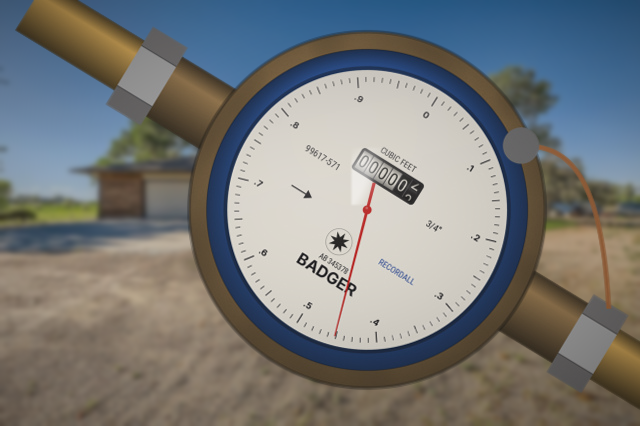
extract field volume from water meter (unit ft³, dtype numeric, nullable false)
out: 2.45 ft³
